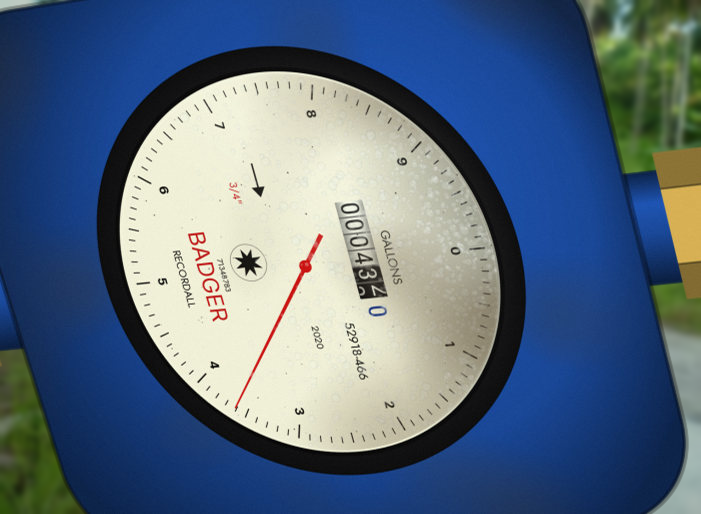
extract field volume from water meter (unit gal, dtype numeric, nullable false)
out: 4323.6 gal
